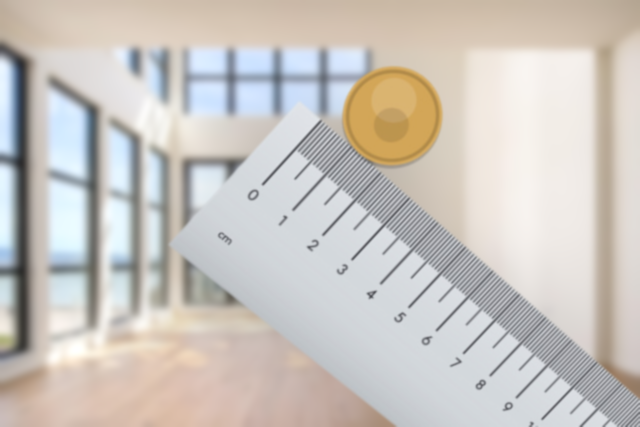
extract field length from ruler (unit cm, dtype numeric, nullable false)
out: 2.5 cm
